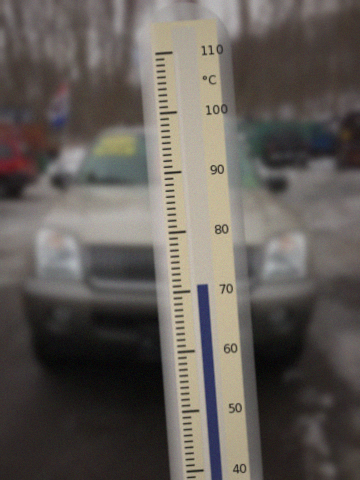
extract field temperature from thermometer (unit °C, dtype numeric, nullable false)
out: 71 °C
